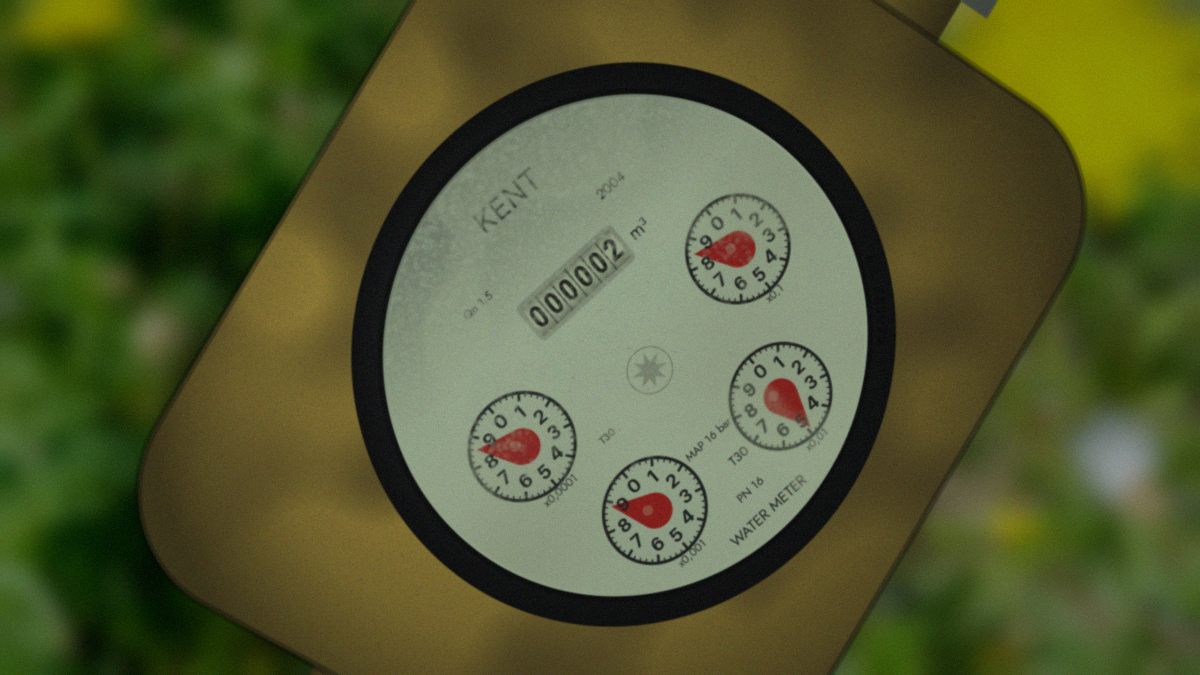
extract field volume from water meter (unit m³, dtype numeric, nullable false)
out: 2.8488 m³
